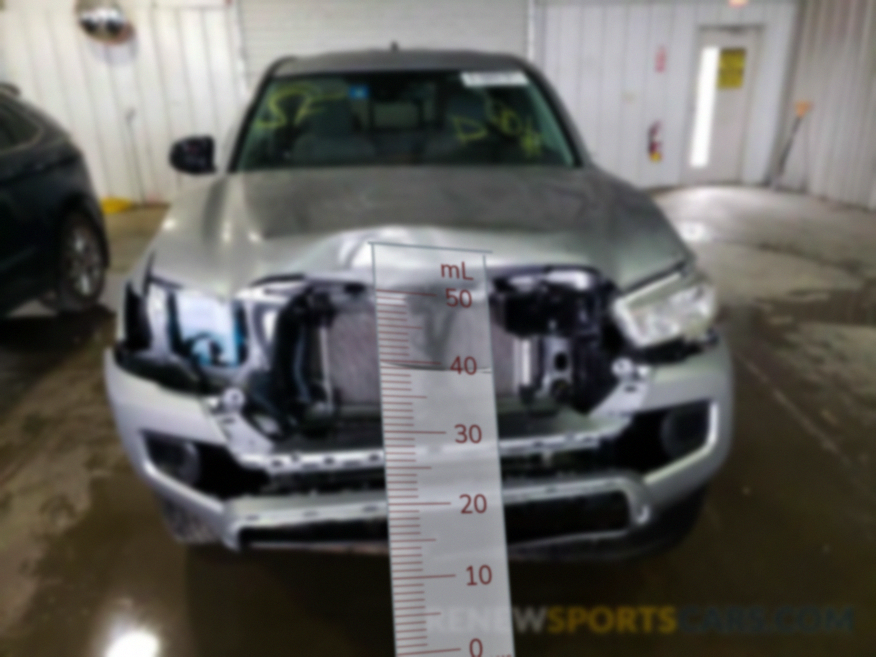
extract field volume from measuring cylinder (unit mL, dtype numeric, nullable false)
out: 39 mL
